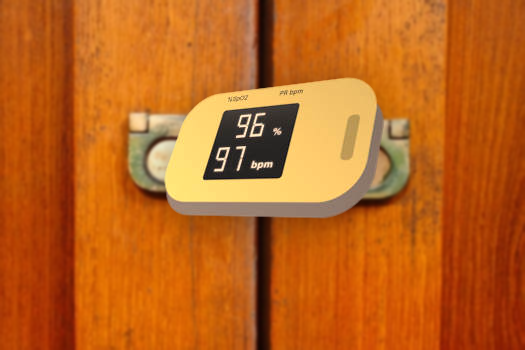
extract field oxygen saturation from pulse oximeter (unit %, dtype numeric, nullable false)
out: 96 %
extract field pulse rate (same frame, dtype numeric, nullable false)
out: 97 bpm
